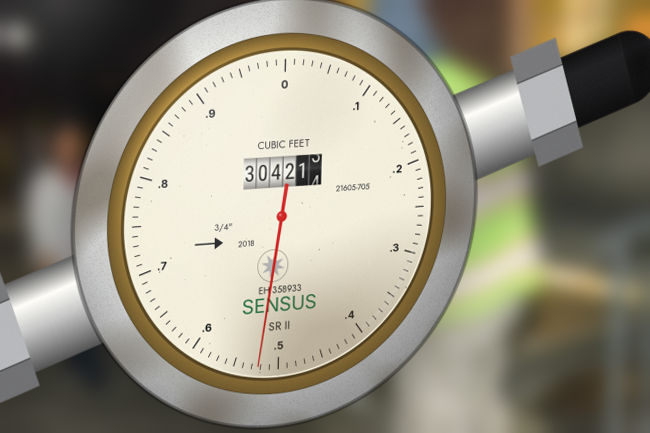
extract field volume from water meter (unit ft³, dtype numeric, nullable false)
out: 304213.52 ft³
